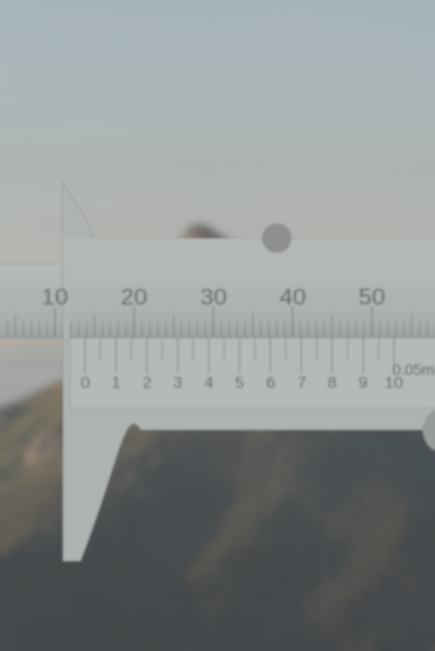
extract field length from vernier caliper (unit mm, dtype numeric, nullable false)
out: 13.8 mm
